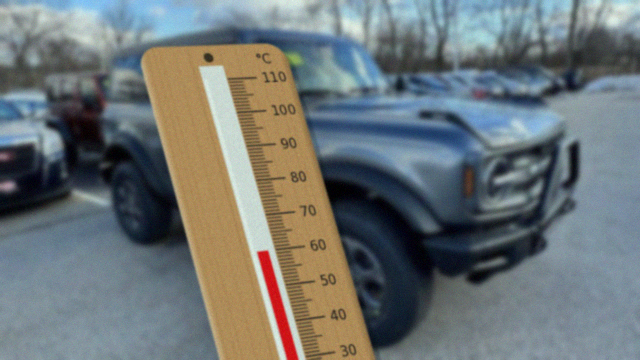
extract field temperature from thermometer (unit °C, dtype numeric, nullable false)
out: 60 °C
